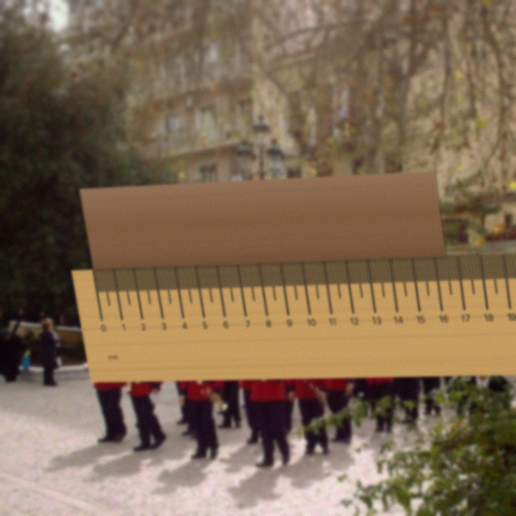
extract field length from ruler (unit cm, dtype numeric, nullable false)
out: 16.5 cm
